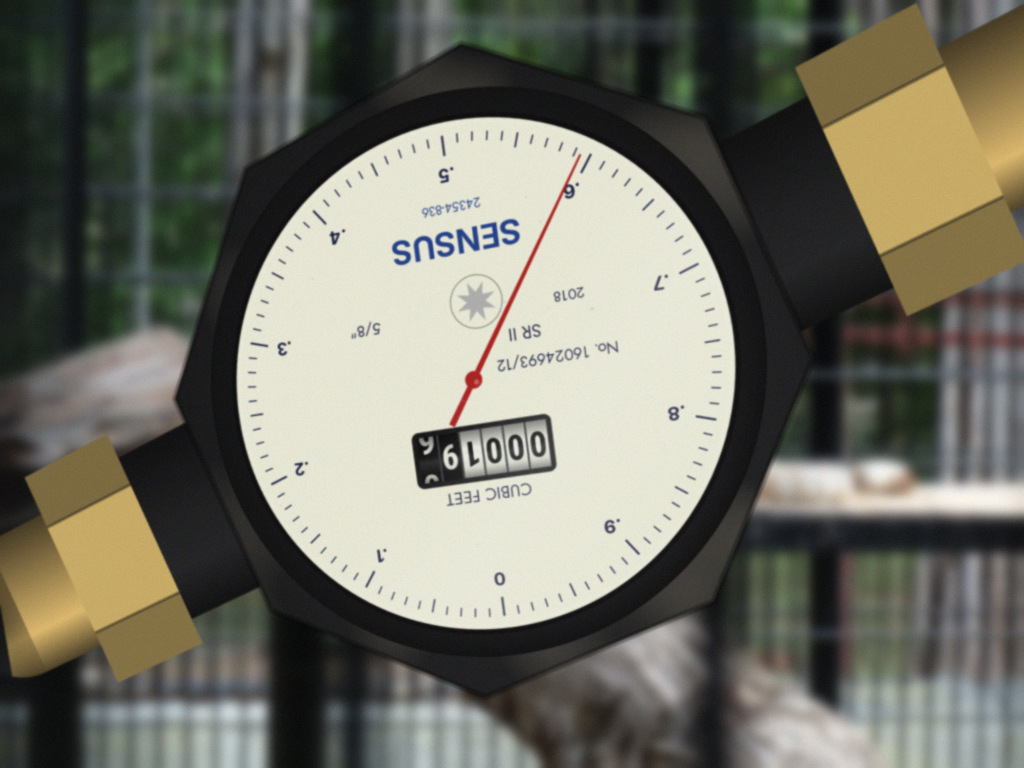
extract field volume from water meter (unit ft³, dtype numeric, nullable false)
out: 195.59 ft³
